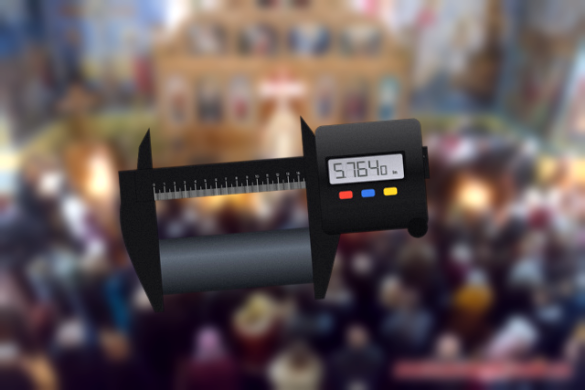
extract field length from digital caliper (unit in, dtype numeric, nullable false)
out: 5.7640 in
